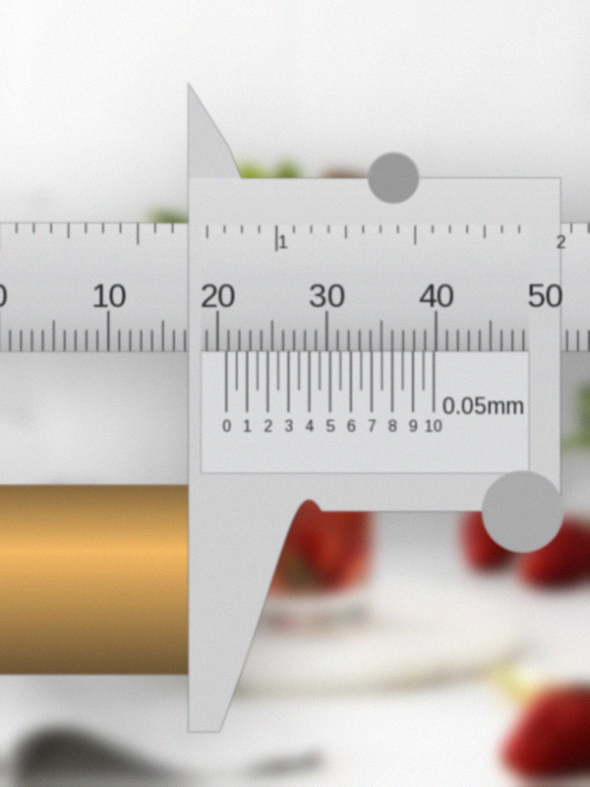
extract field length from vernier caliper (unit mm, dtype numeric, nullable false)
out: 20.8 mm
